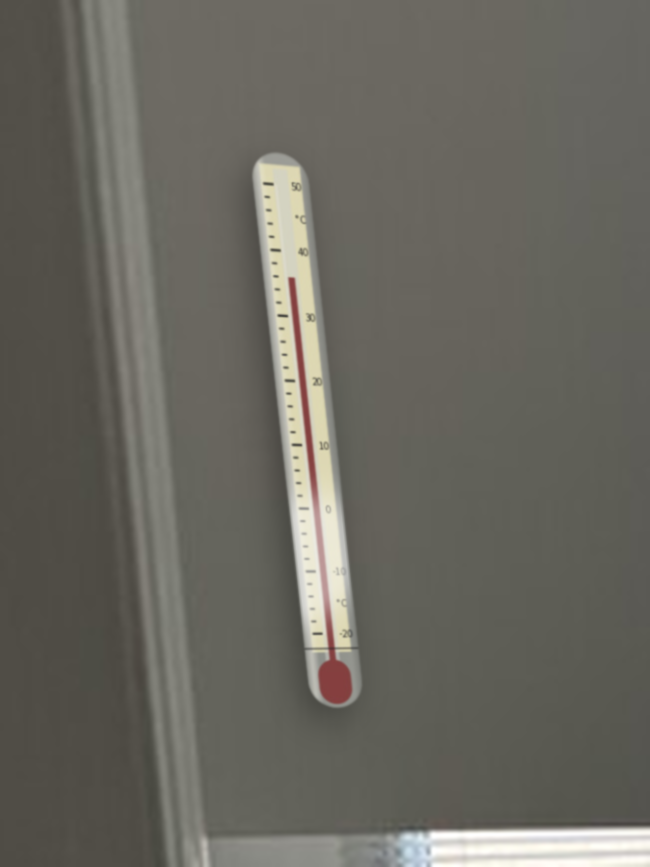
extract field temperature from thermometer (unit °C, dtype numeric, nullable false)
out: 36 °C
